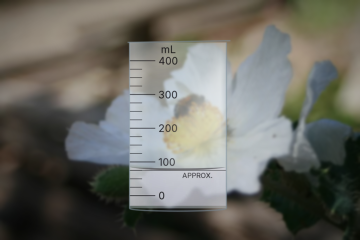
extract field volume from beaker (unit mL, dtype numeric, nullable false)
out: 75 mL
